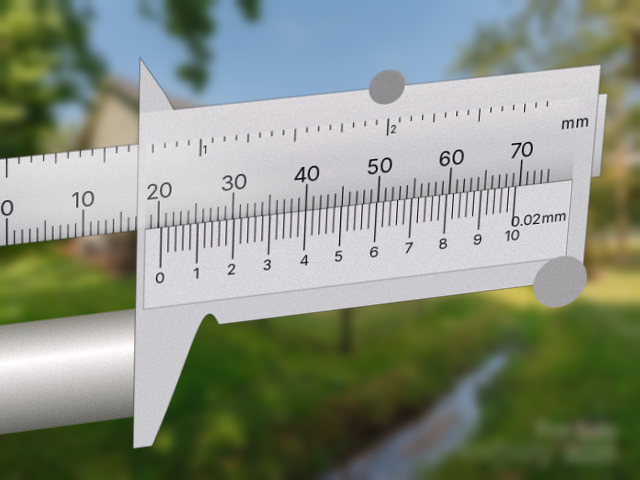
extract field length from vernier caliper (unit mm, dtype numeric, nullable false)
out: 20.4 mm
